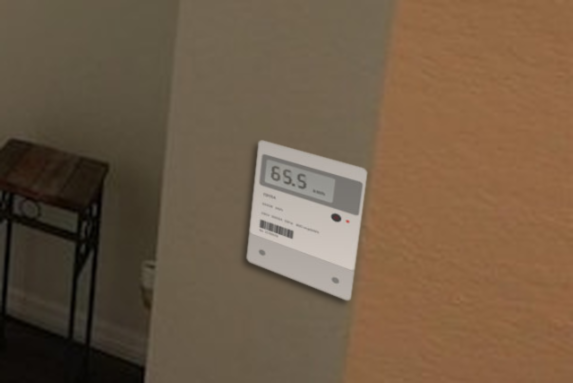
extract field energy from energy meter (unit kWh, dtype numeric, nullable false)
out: 65.5 kWh
